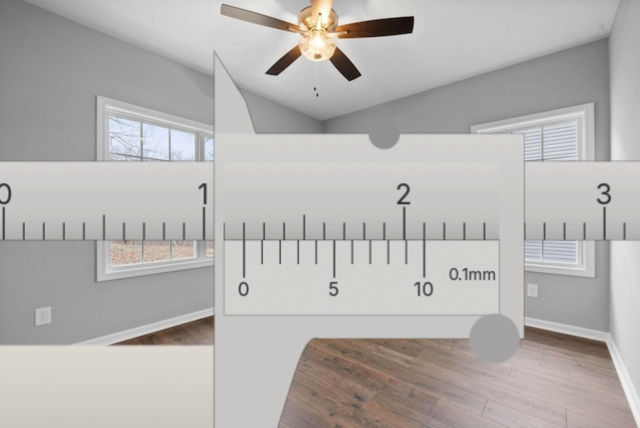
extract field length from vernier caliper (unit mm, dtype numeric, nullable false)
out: 12.0 mm
